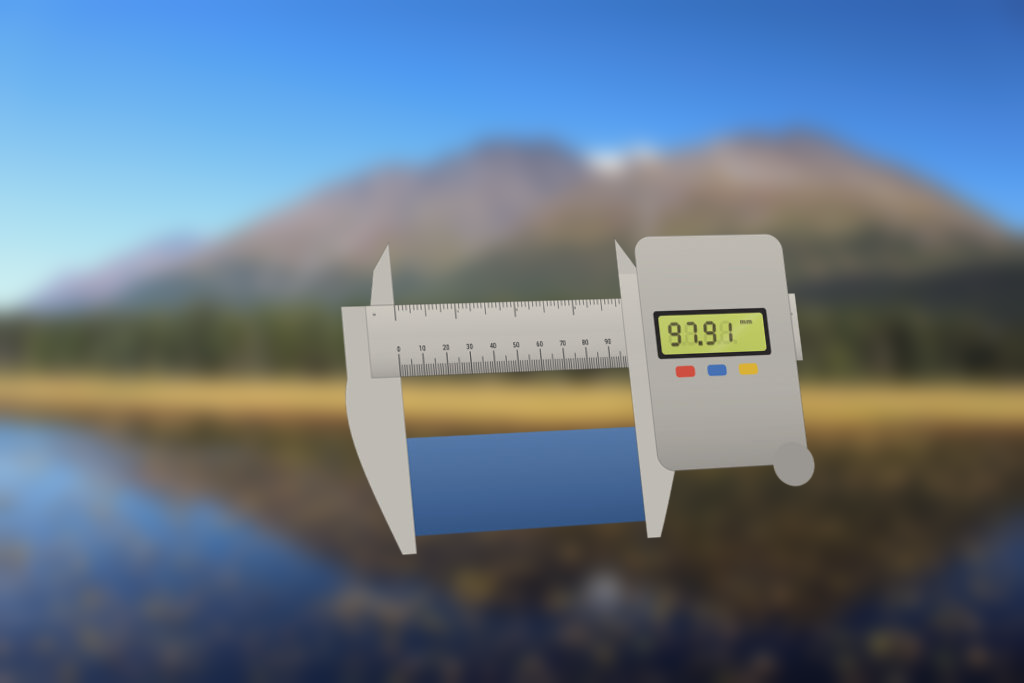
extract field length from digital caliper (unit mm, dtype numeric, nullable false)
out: 97.91 mm
